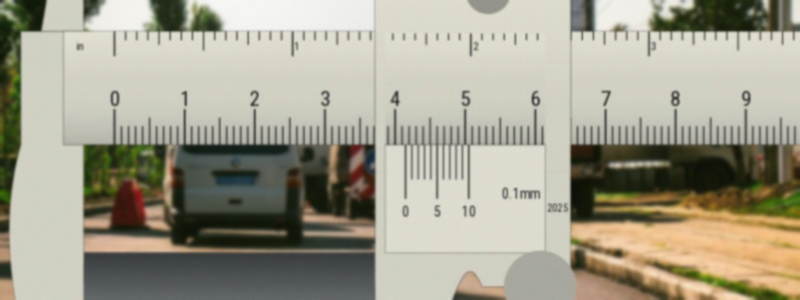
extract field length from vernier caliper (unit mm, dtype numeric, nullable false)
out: 41.5 mm
